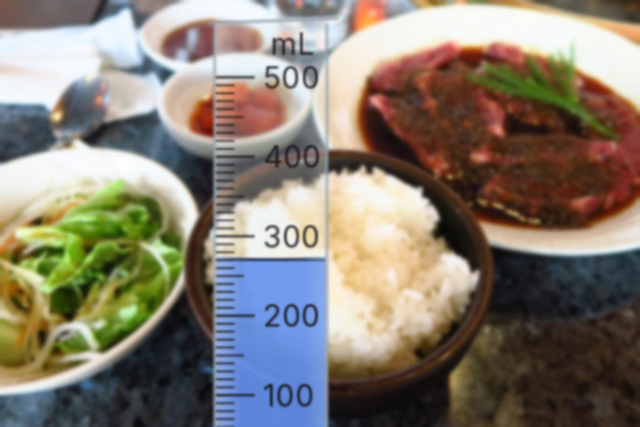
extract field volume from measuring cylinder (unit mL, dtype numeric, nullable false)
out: 270 mL
